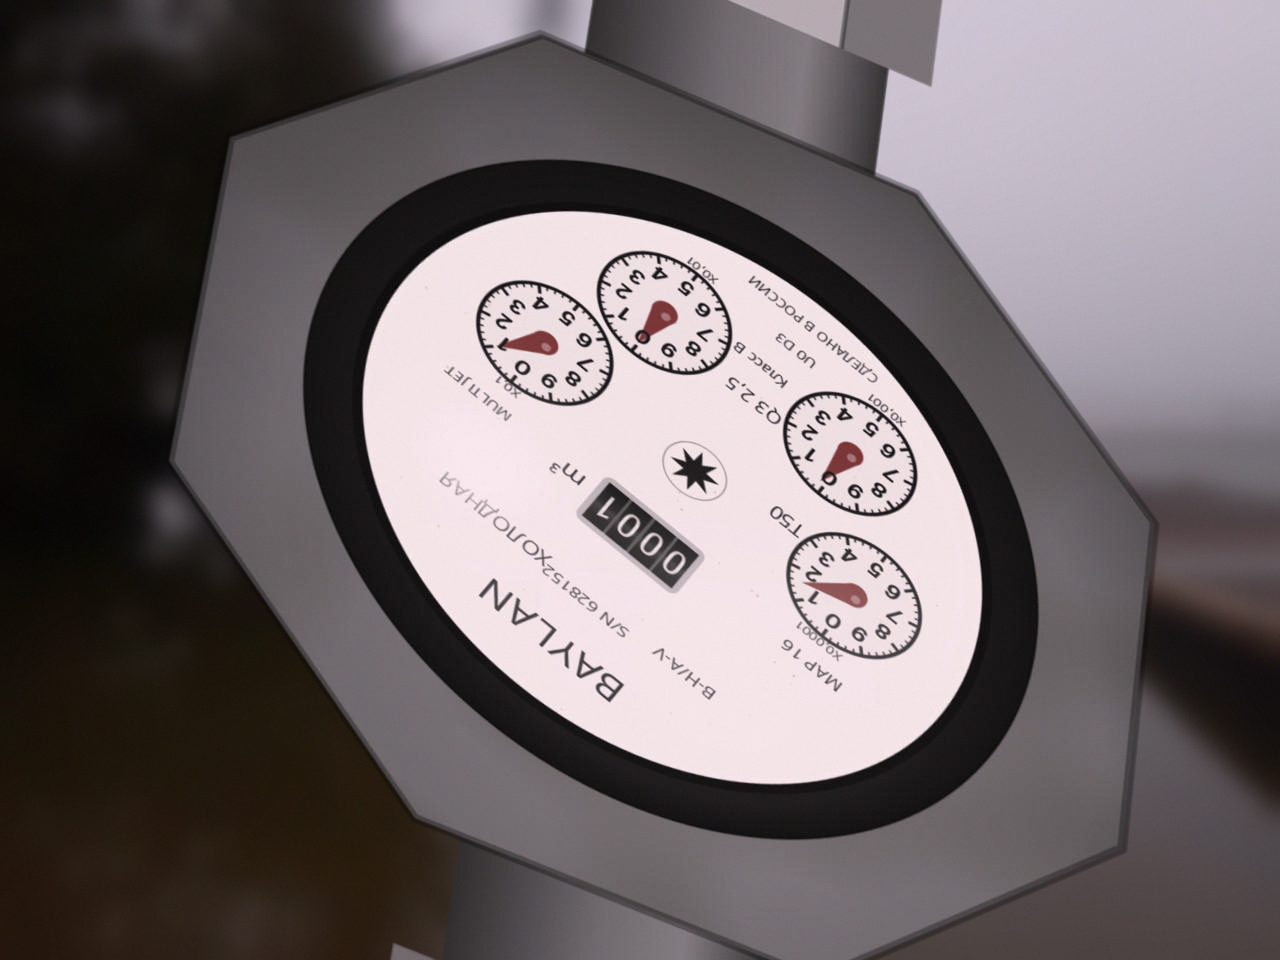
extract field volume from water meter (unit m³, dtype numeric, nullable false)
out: 1.1001 m³
